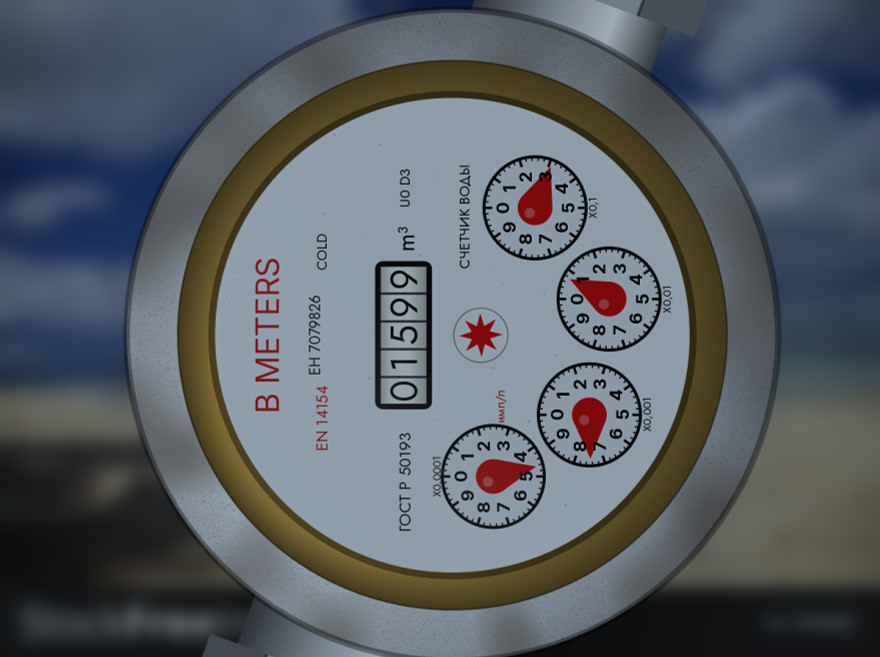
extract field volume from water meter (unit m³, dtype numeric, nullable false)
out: 1599.3074 m³
